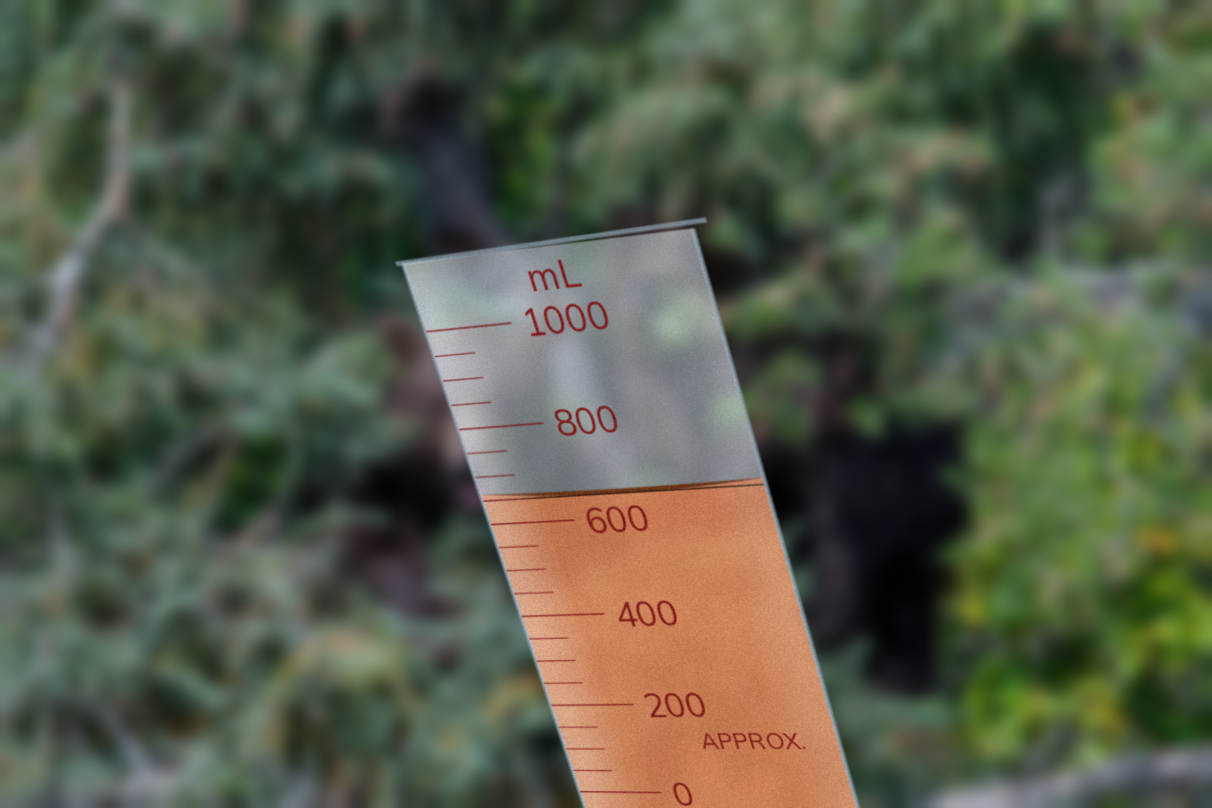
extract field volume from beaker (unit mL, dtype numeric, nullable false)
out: 650 mL
